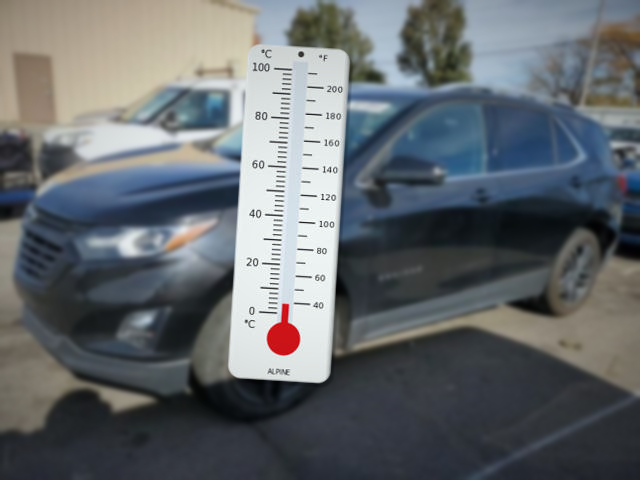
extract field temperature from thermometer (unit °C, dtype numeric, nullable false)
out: 4 °C
